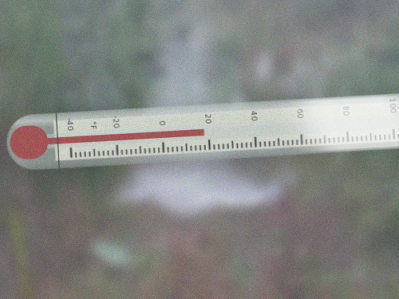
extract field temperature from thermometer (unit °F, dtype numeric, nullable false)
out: 18 °F
